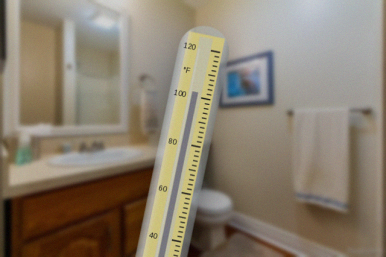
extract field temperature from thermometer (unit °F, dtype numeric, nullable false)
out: 102 °F
